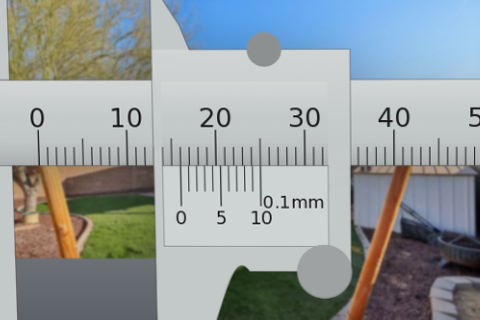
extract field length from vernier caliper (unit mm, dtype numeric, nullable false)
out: 16.0 mm
